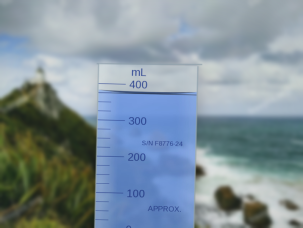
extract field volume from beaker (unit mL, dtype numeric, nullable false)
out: 375 mL
